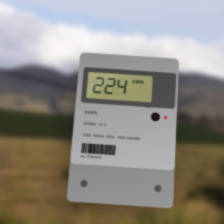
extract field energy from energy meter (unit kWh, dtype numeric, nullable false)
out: 224 kWh
